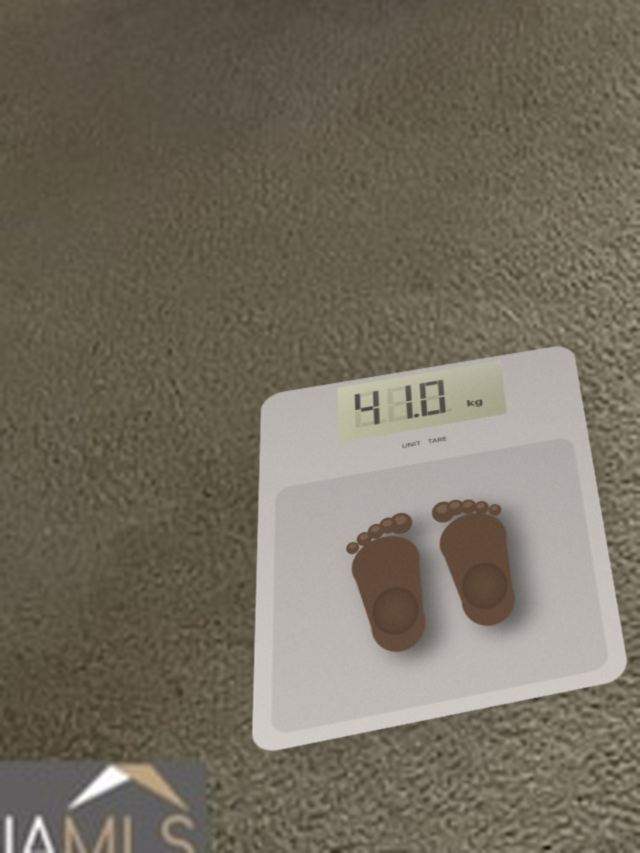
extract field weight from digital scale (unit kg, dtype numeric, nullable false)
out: 41.0 kg
